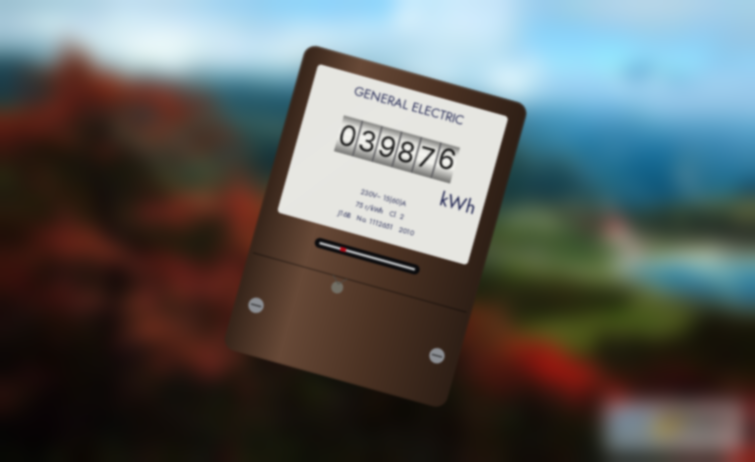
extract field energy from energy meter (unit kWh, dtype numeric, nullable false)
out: 39876 kWh
